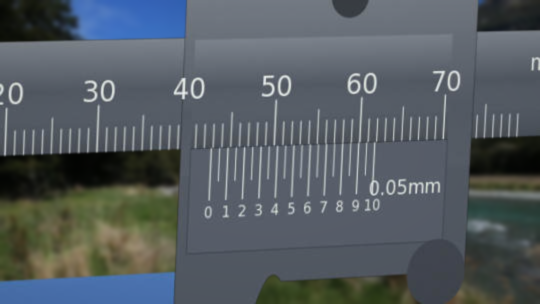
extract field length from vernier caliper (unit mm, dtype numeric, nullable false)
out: 42.8 mm
